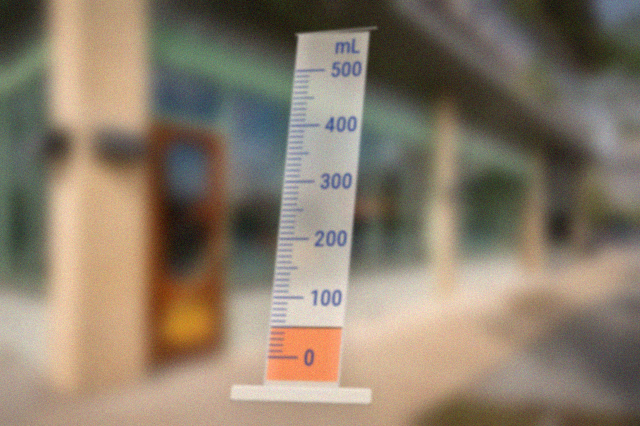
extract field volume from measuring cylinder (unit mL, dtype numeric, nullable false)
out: 50 mL
